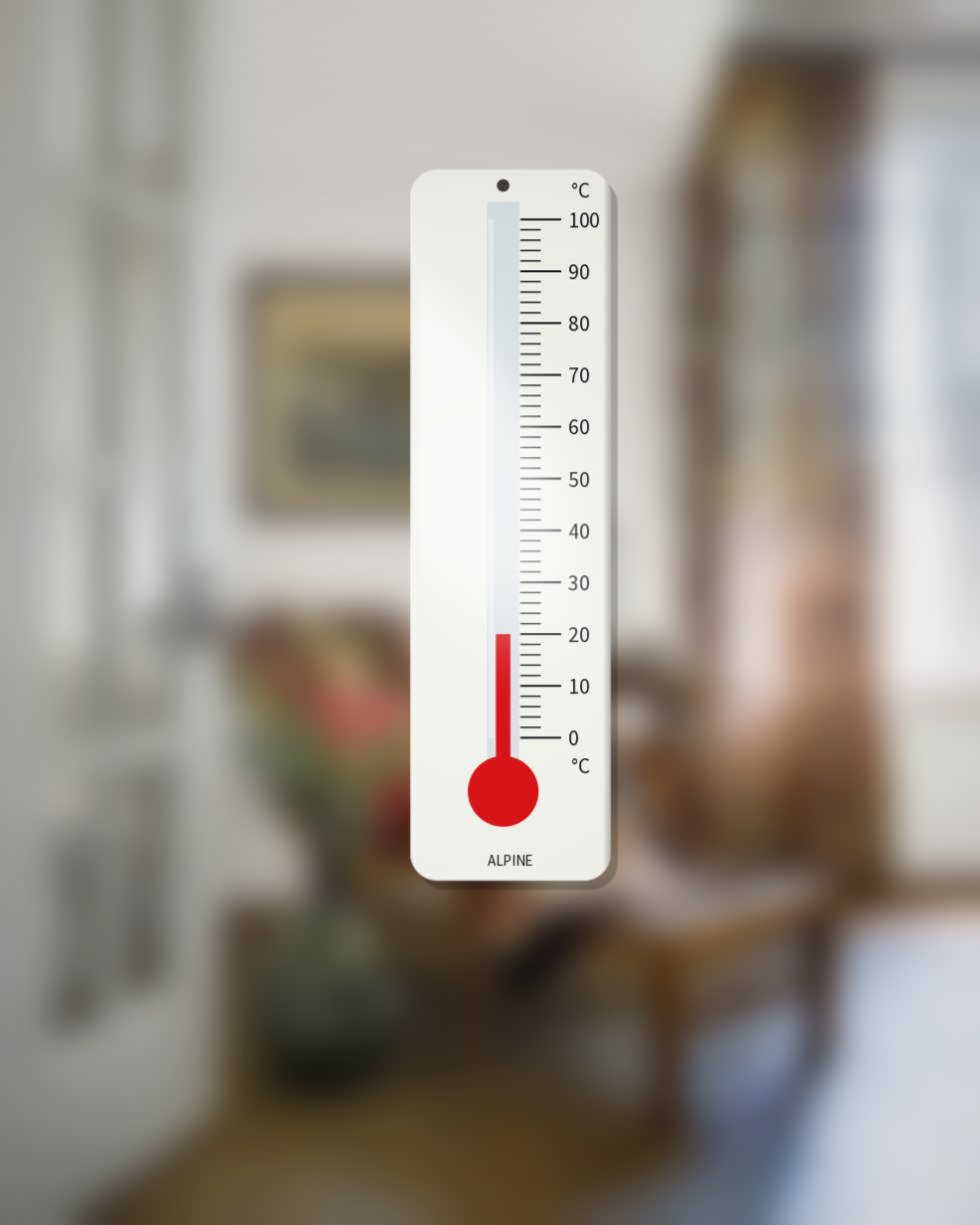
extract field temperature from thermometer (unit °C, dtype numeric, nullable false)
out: 20 °C
